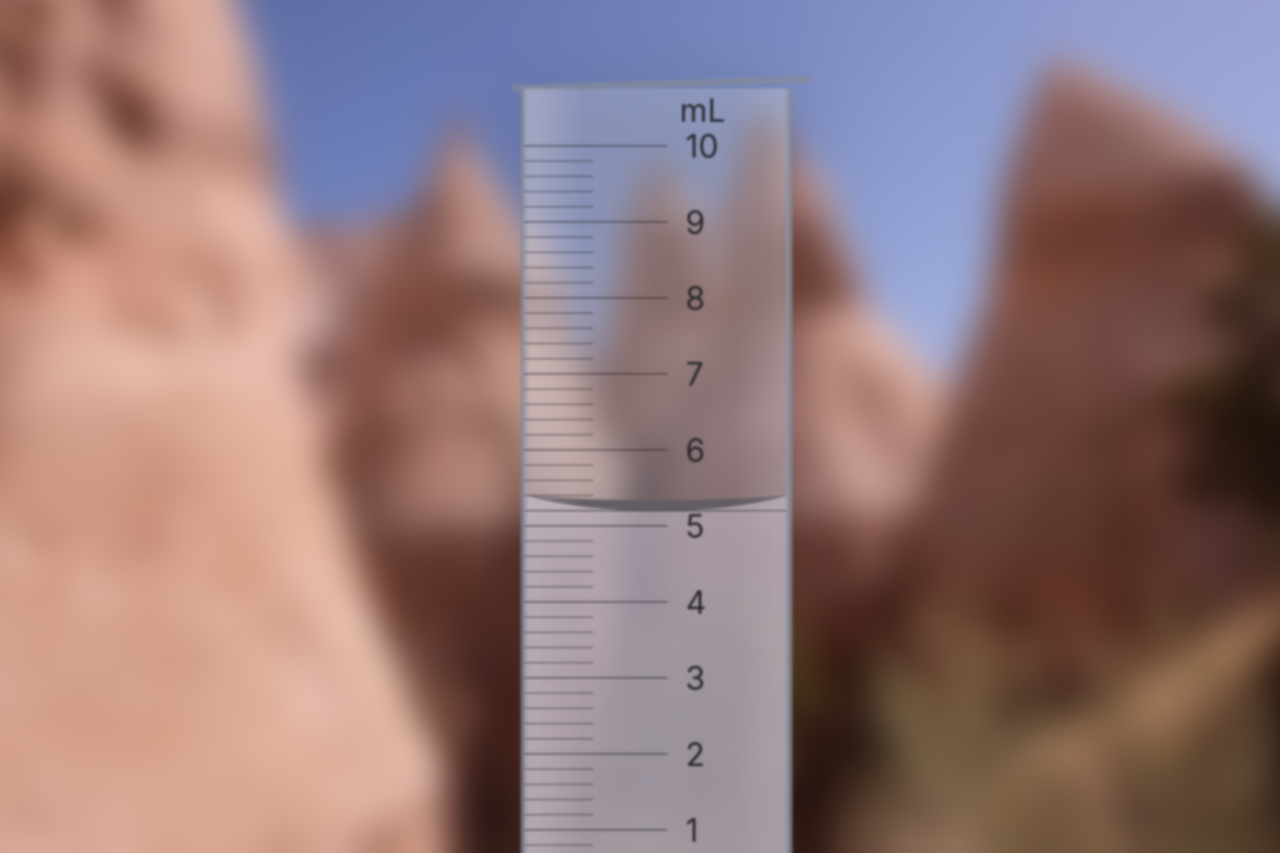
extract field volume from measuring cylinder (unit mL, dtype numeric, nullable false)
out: 5.2 mL
